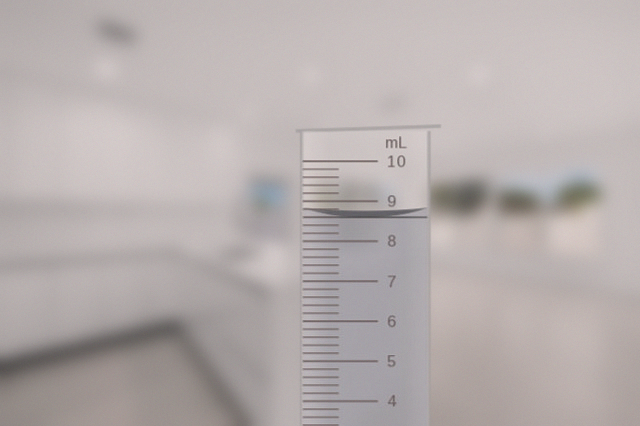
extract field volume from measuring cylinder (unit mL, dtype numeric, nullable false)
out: 8.6 mL
